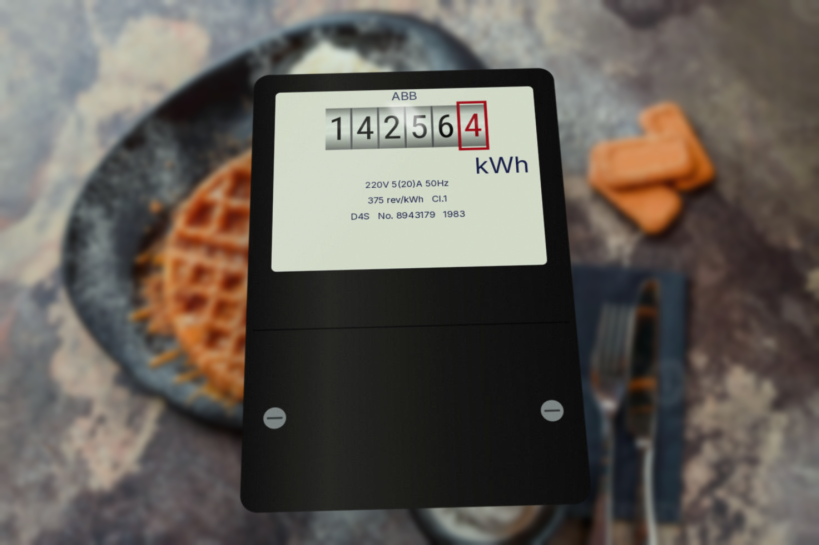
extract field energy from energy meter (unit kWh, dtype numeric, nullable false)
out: 14256.4 kWh
